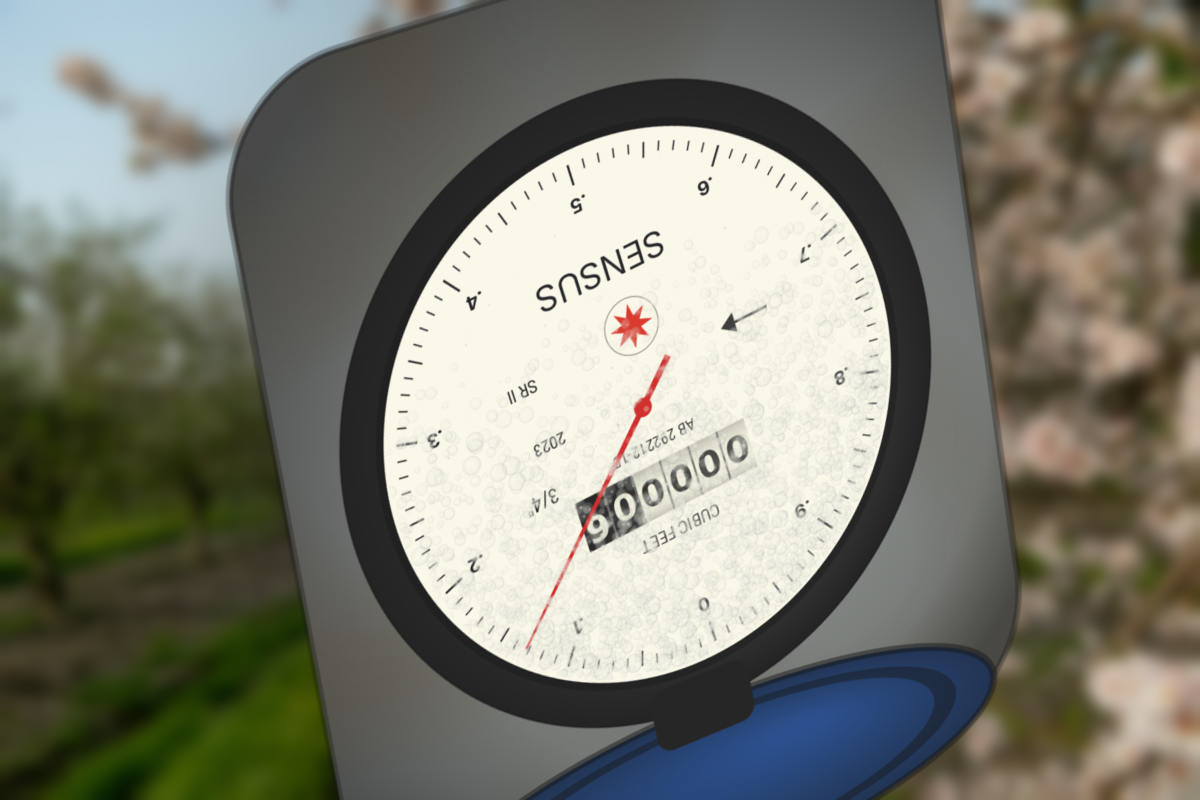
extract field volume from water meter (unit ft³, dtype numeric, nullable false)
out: 6.13 ft³
